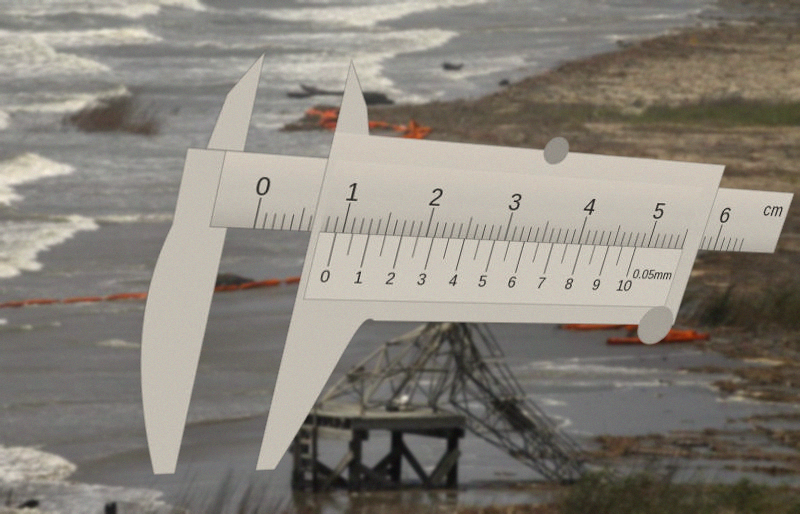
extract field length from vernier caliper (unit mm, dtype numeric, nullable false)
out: 9.2 mm
